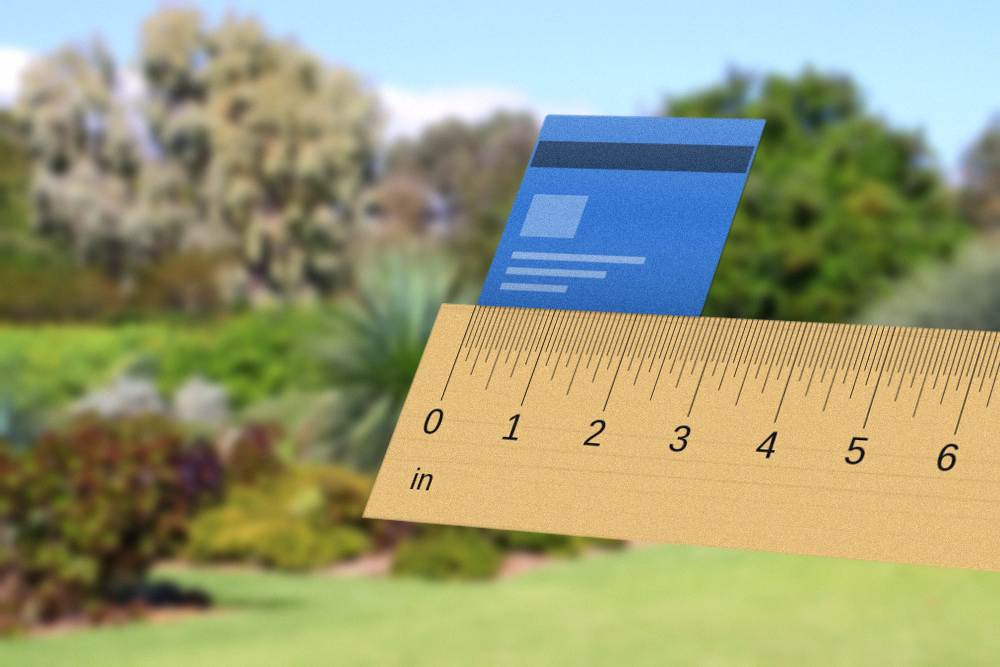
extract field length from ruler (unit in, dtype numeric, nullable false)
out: 2.75 in
